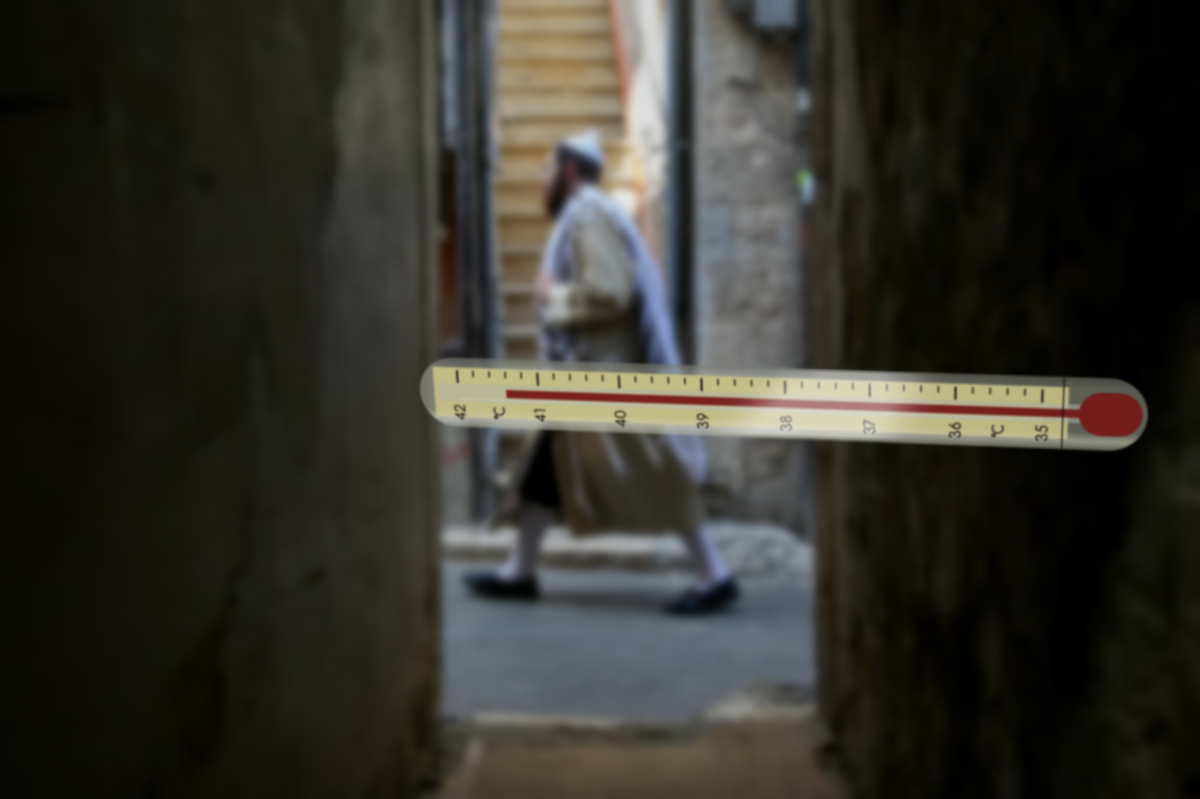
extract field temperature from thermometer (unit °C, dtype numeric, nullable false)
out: 41.4 °C
